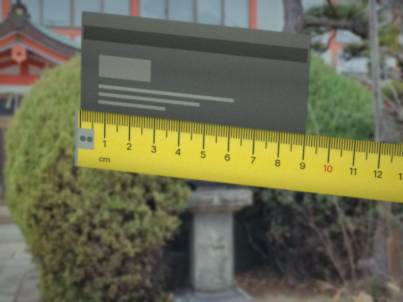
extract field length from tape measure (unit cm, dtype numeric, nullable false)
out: 9 cm
